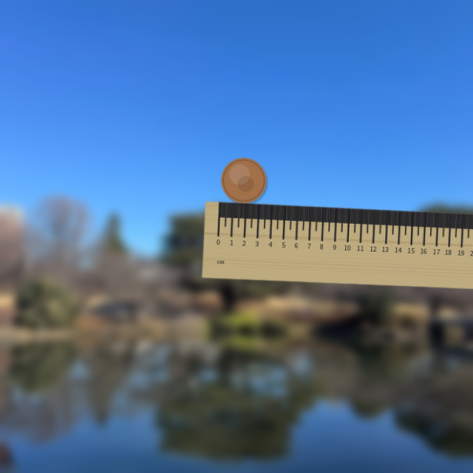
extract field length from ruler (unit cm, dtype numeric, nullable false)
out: 3.5 cm
